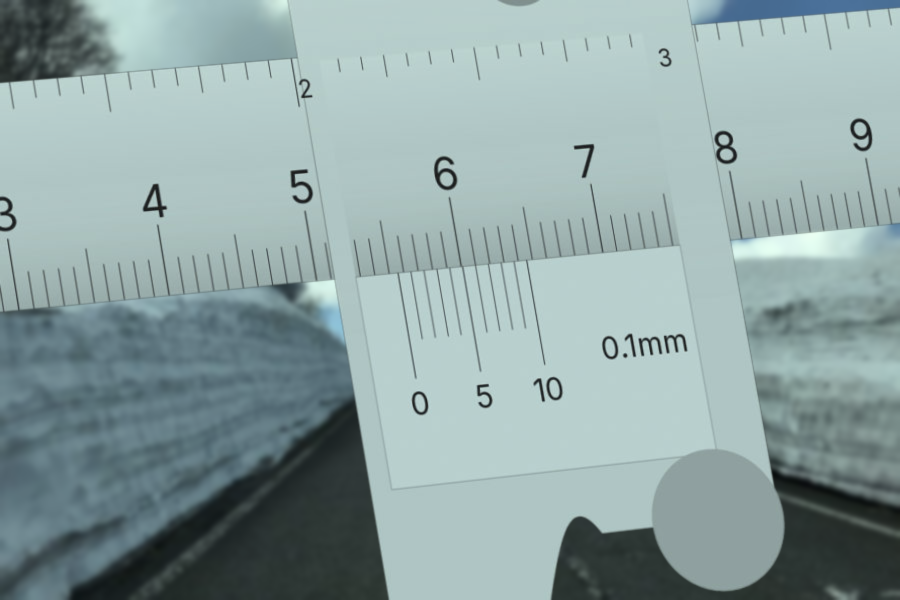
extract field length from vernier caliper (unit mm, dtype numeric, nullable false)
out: 55.6 mm
